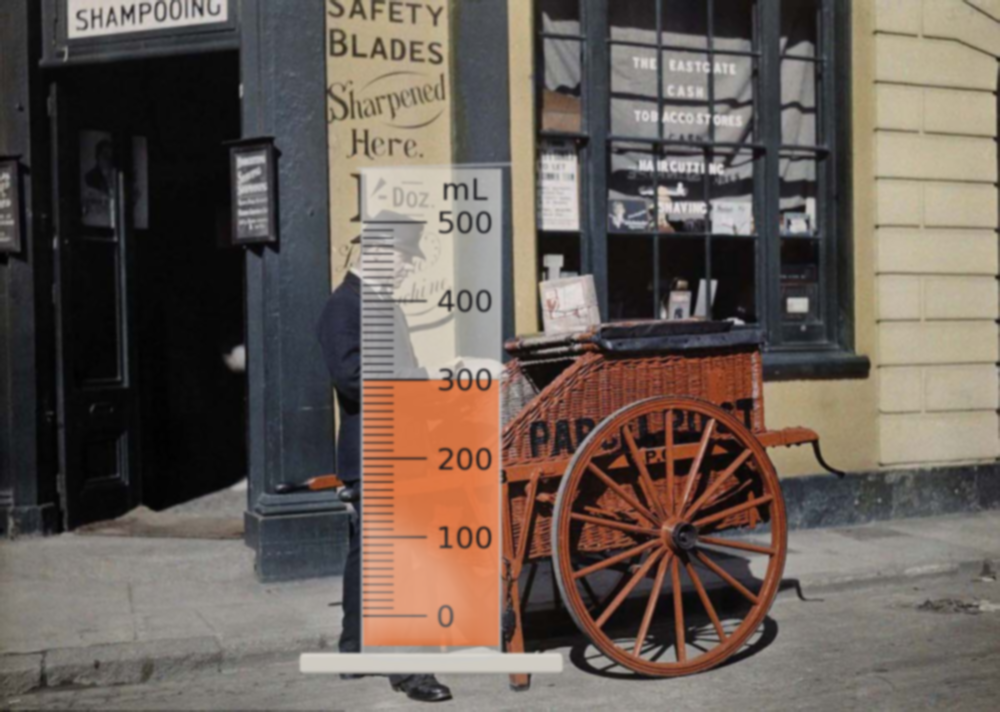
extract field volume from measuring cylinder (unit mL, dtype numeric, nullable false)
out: 300 mL
